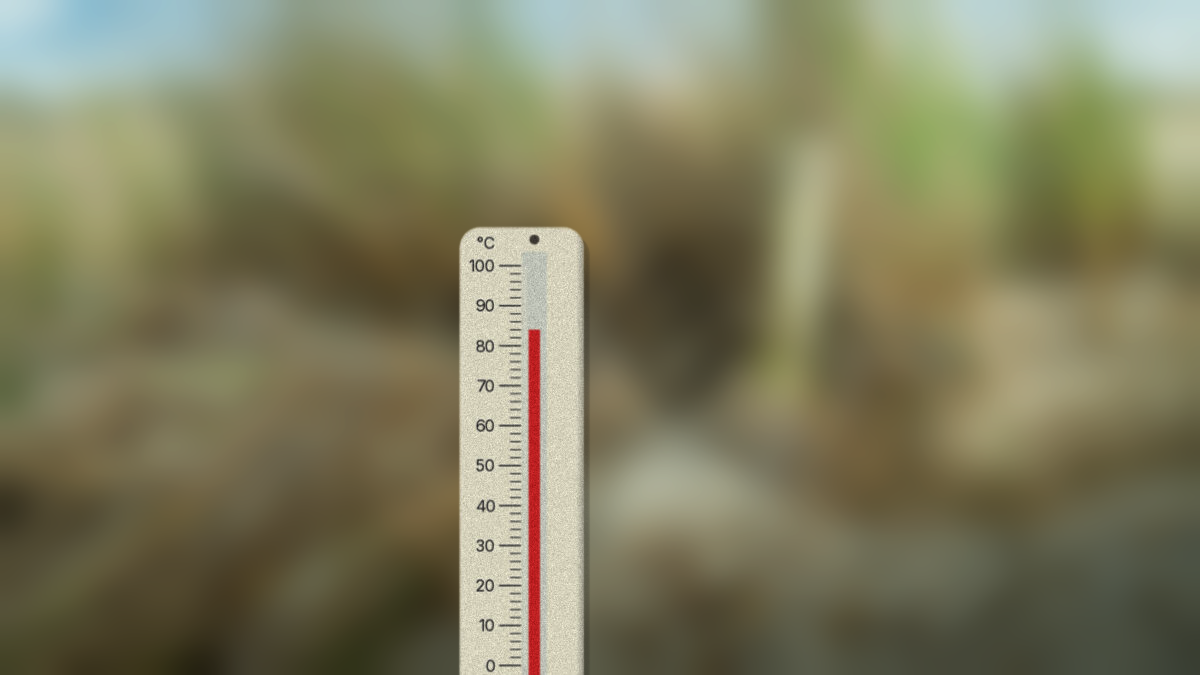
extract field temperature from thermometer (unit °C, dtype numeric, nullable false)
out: 84 °C
